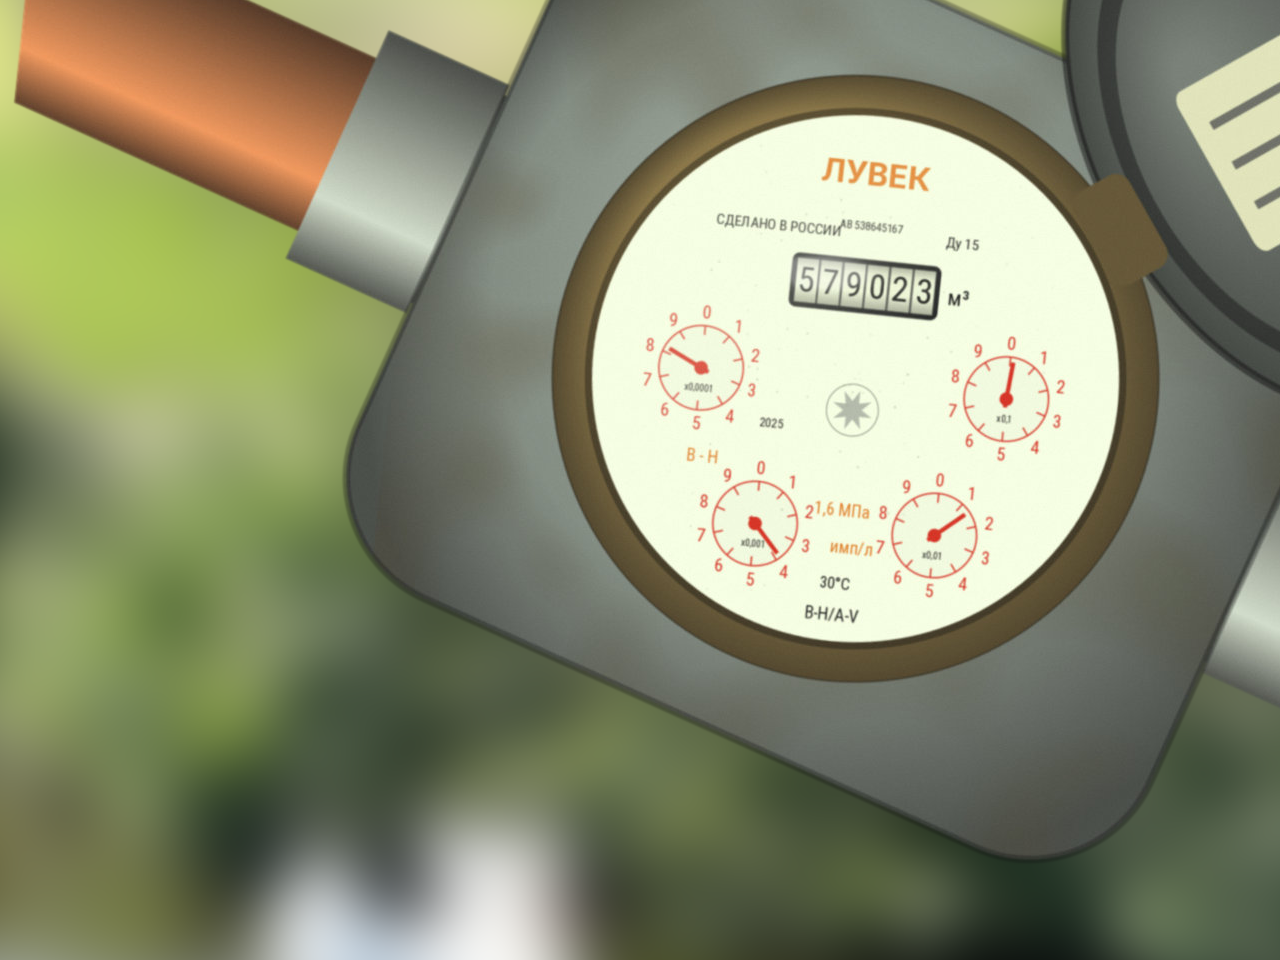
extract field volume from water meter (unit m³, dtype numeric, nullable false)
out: 579023.0138 m³
